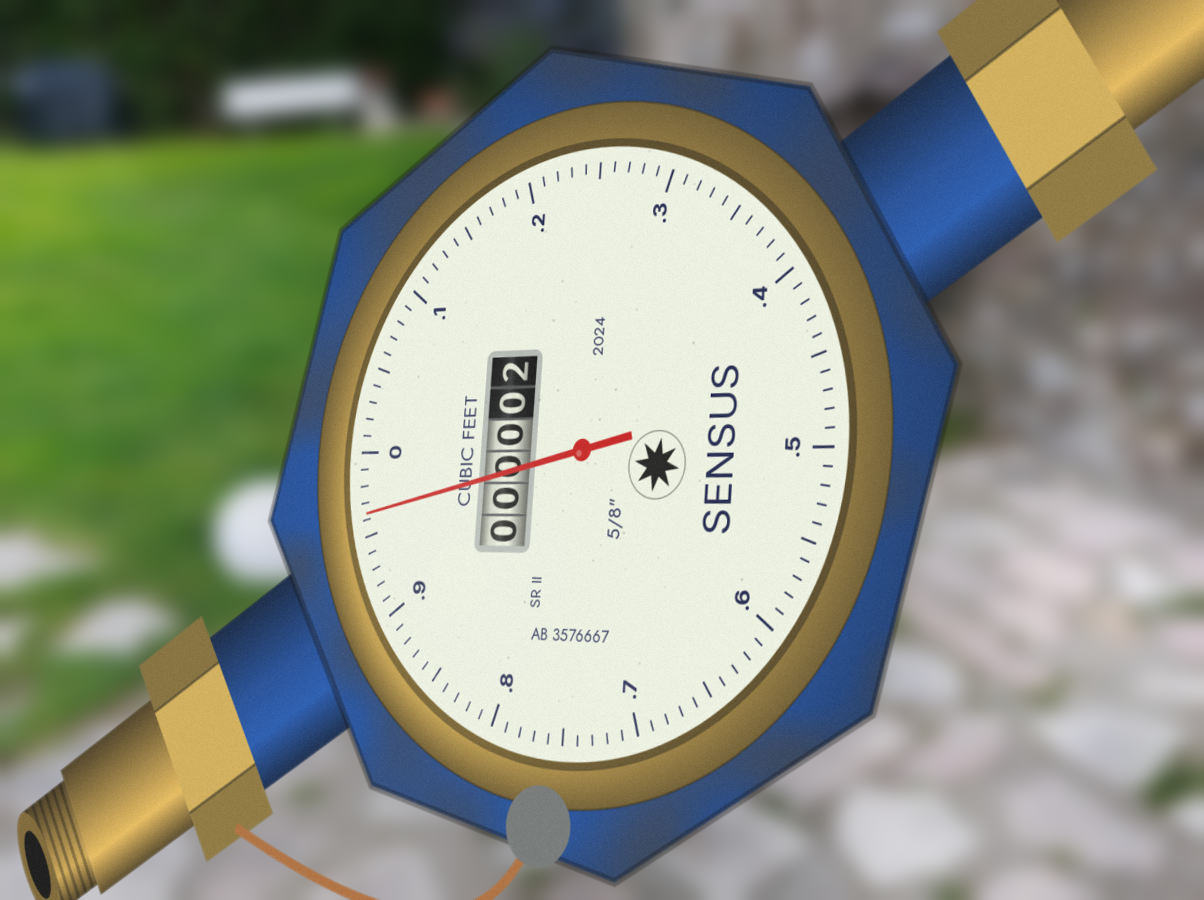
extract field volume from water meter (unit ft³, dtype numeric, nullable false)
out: 1.96 ft³
